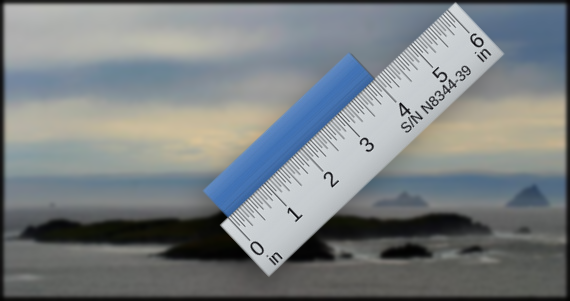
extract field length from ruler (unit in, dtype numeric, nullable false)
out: 4 in
